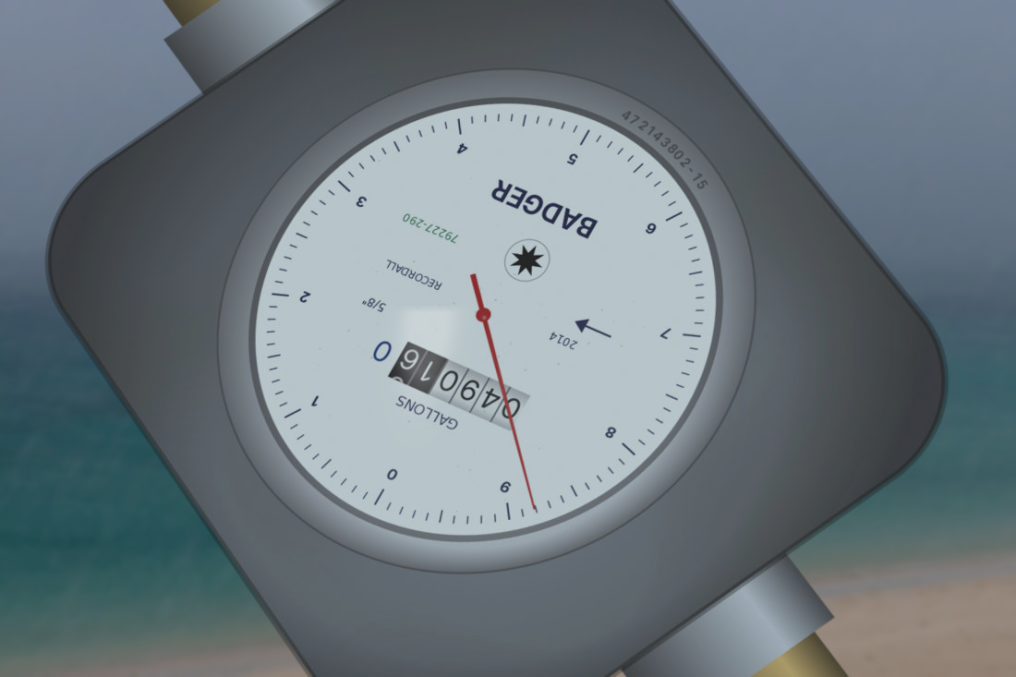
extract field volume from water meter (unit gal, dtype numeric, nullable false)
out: 490158.8 gal
